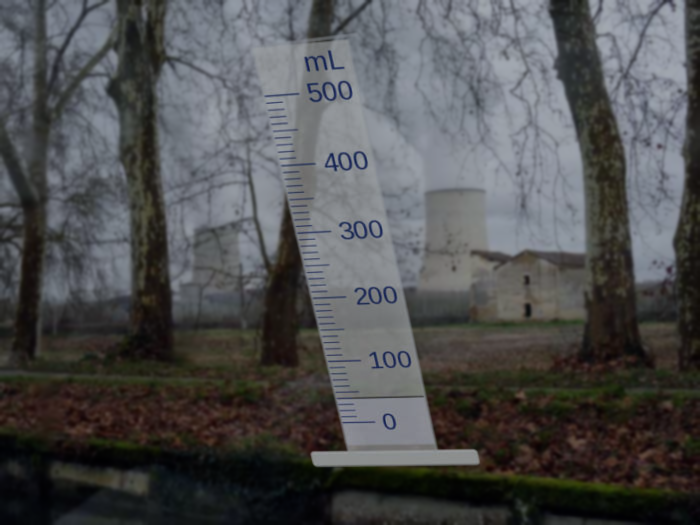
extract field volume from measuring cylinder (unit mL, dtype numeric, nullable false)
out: 40 mL
